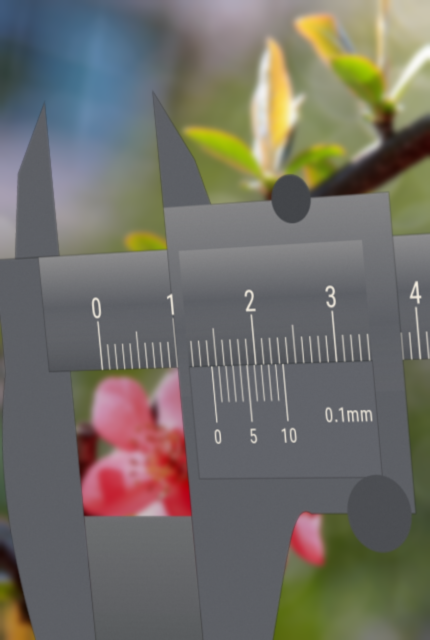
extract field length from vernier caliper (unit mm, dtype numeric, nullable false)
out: 14.4 mm
